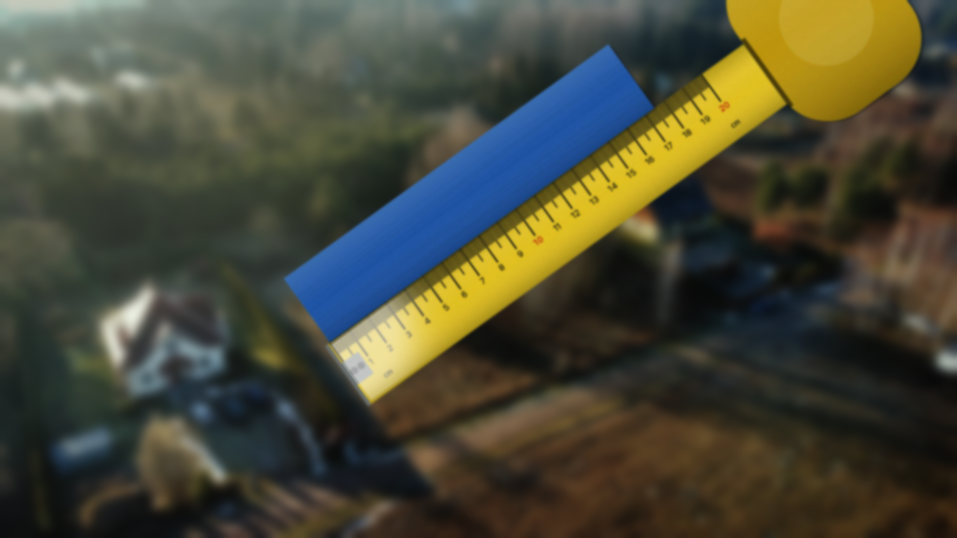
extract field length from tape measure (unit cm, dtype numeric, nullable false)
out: 17.5 cm
